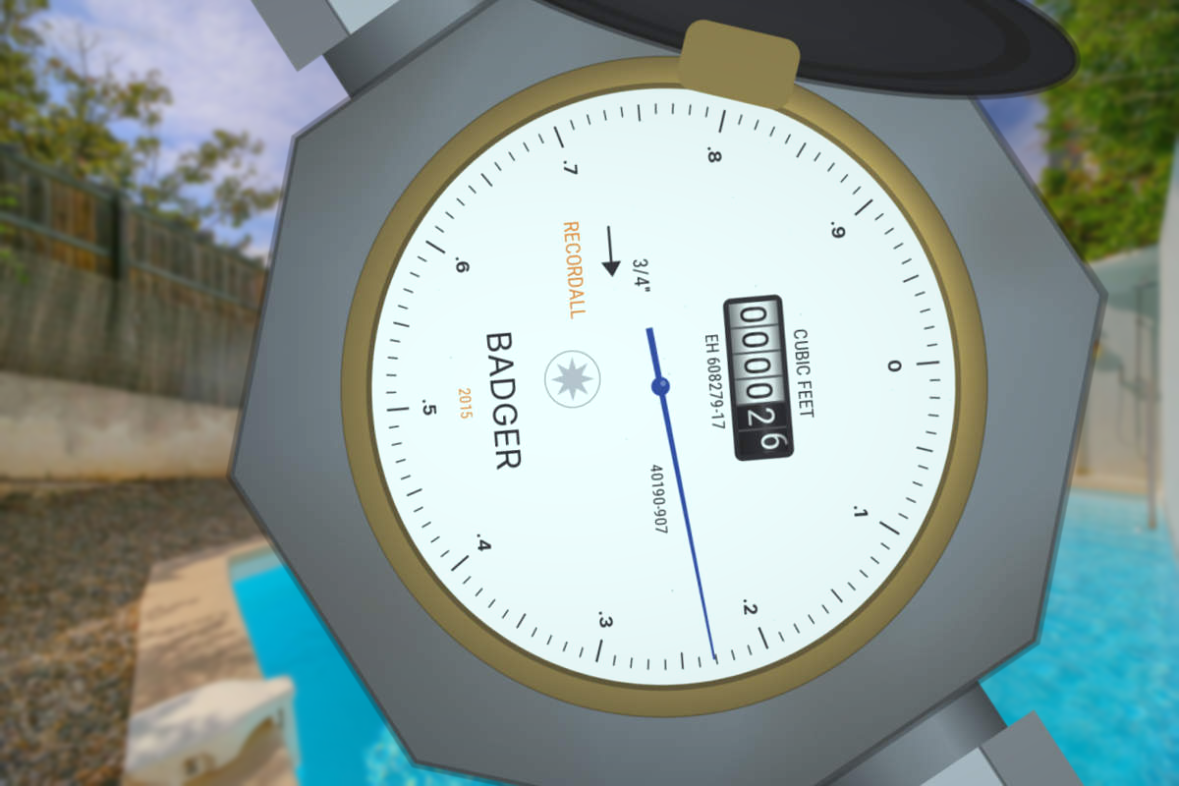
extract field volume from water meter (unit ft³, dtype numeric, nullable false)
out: 26.23 ft³
